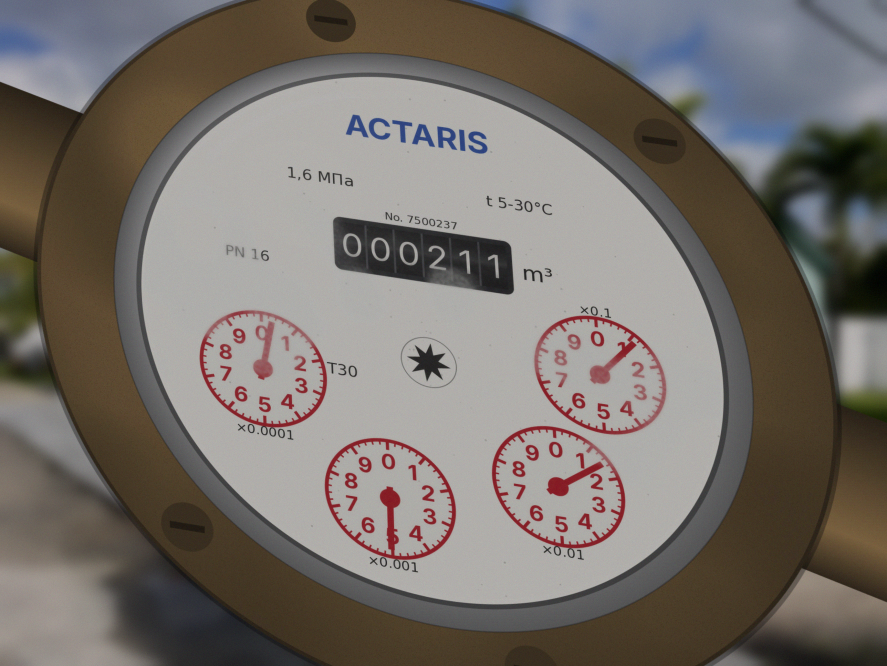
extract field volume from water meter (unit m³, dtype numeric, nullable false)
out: 211.1150 m³
